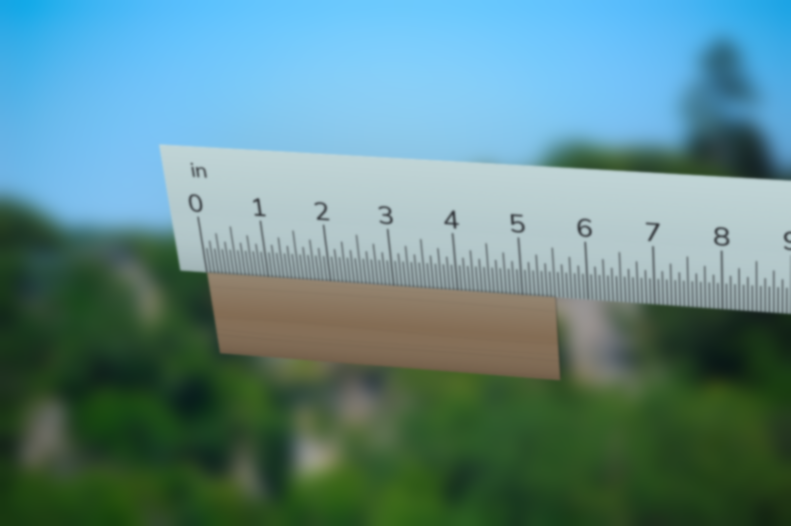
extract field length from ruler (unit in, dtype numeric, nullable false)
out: 5.5 in
